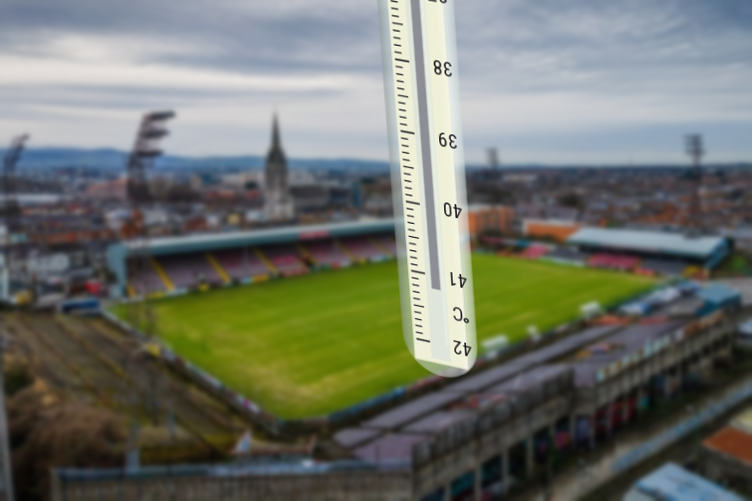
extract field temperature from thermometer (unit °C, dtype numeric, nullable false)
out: 41.2 °C
